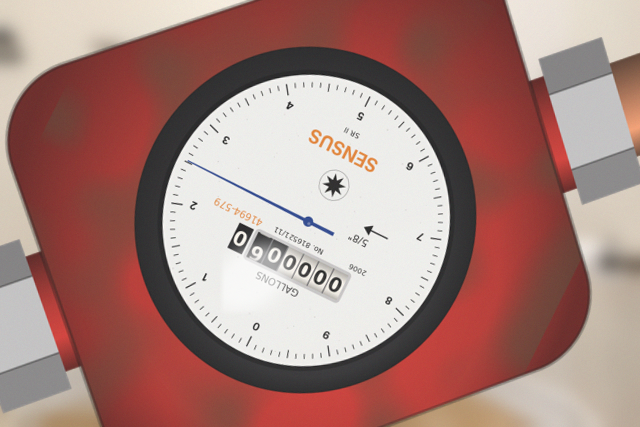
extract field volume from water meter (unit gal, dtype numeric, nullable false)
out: 62.5 gal
